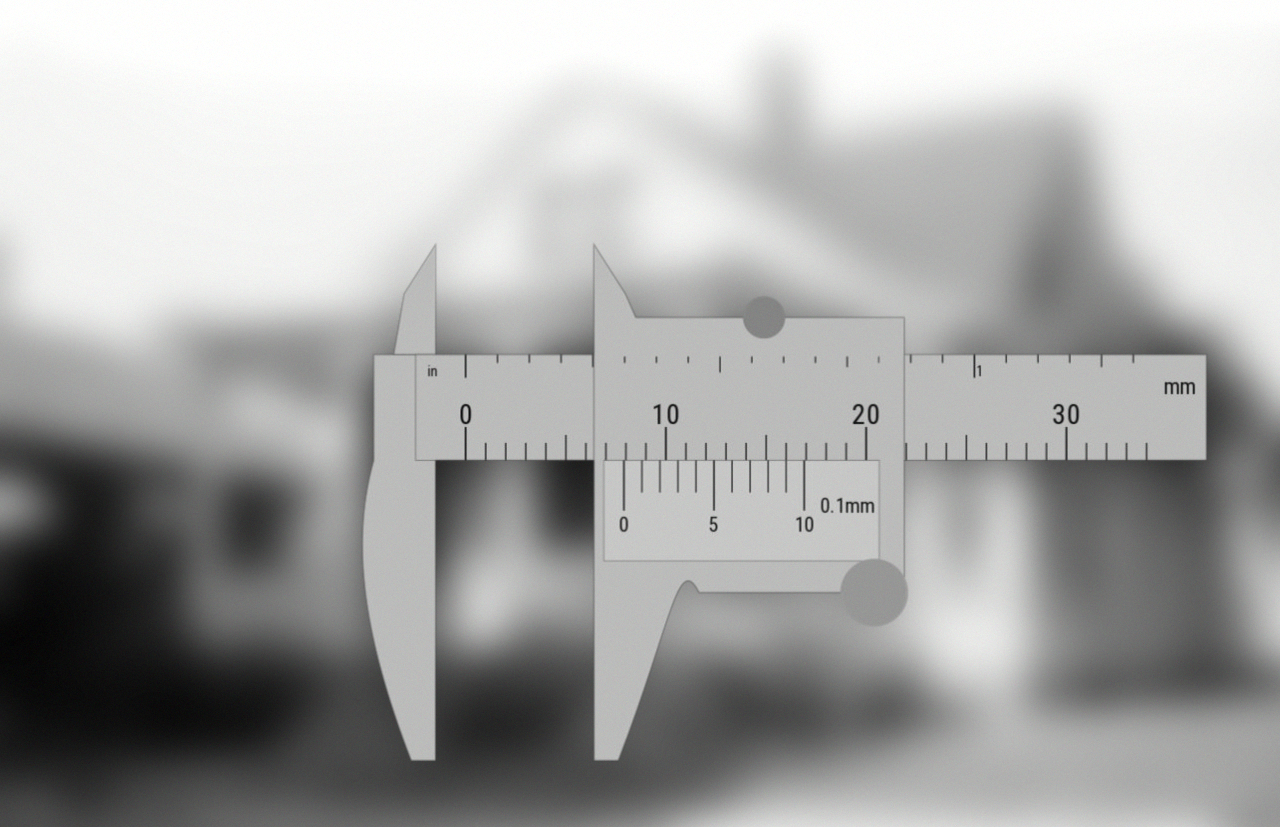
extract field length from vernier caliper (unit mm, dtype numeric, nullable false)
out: 7.9 mm
